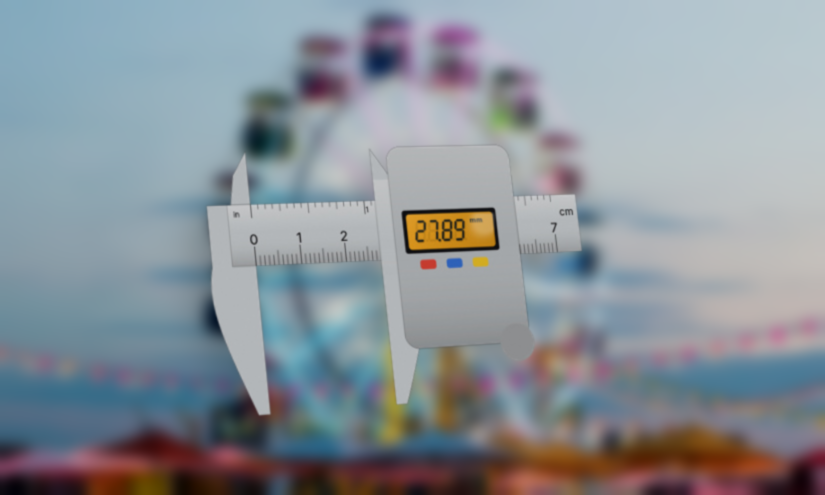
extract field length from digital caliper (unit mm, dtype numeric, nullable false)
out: 27.89 mm
